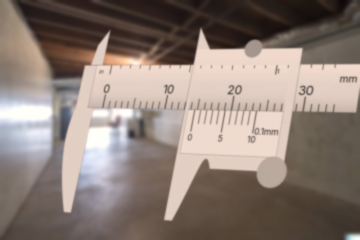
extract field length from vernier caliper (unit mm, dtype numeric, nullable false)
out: 14.6 mm
